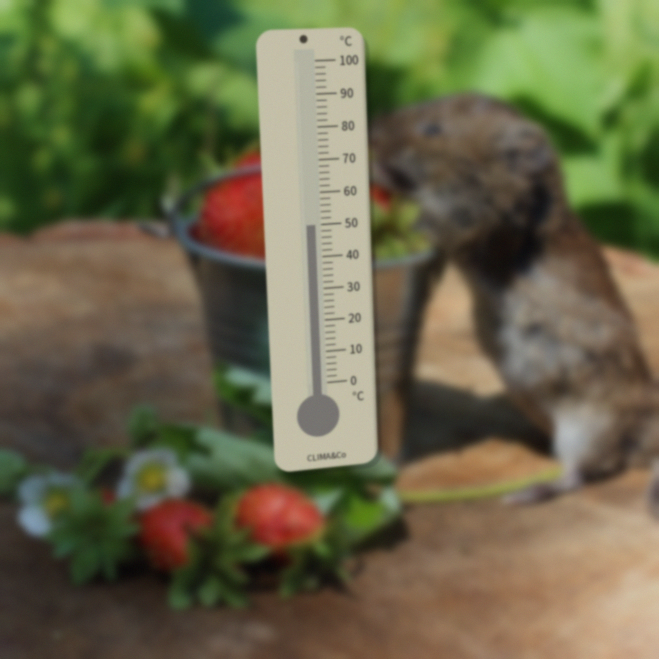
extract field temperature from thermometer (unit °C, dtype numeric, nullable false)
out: 50 °C
